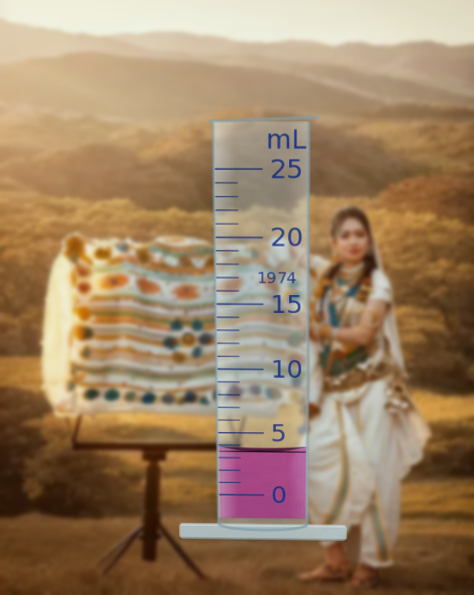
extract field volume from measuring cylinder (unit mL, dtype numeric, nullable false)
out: 3.5 mL
